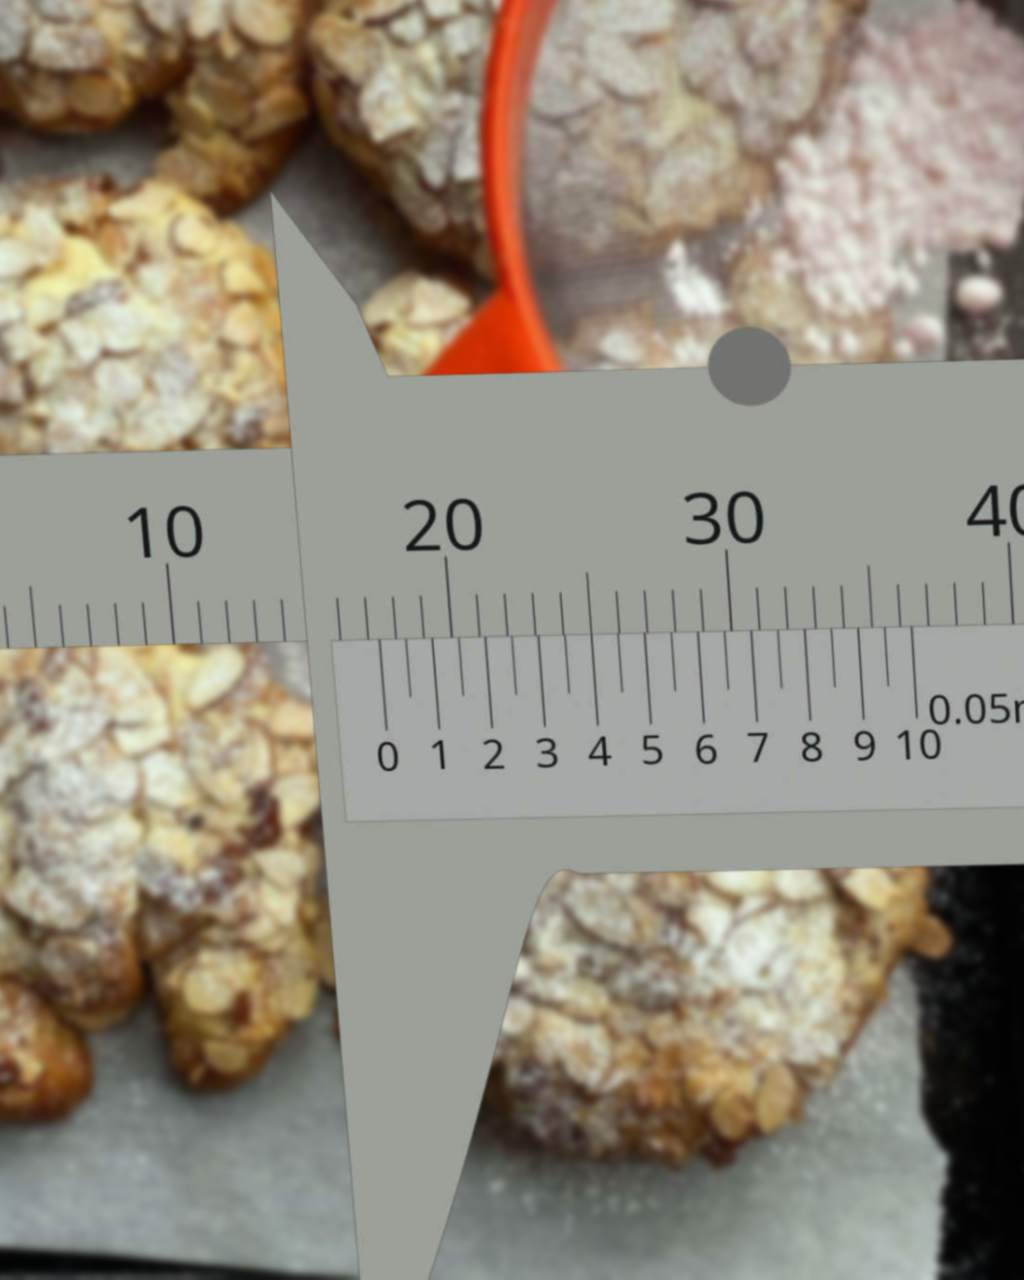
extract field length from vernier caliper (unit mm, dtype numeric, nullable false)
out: 17.4 mm
